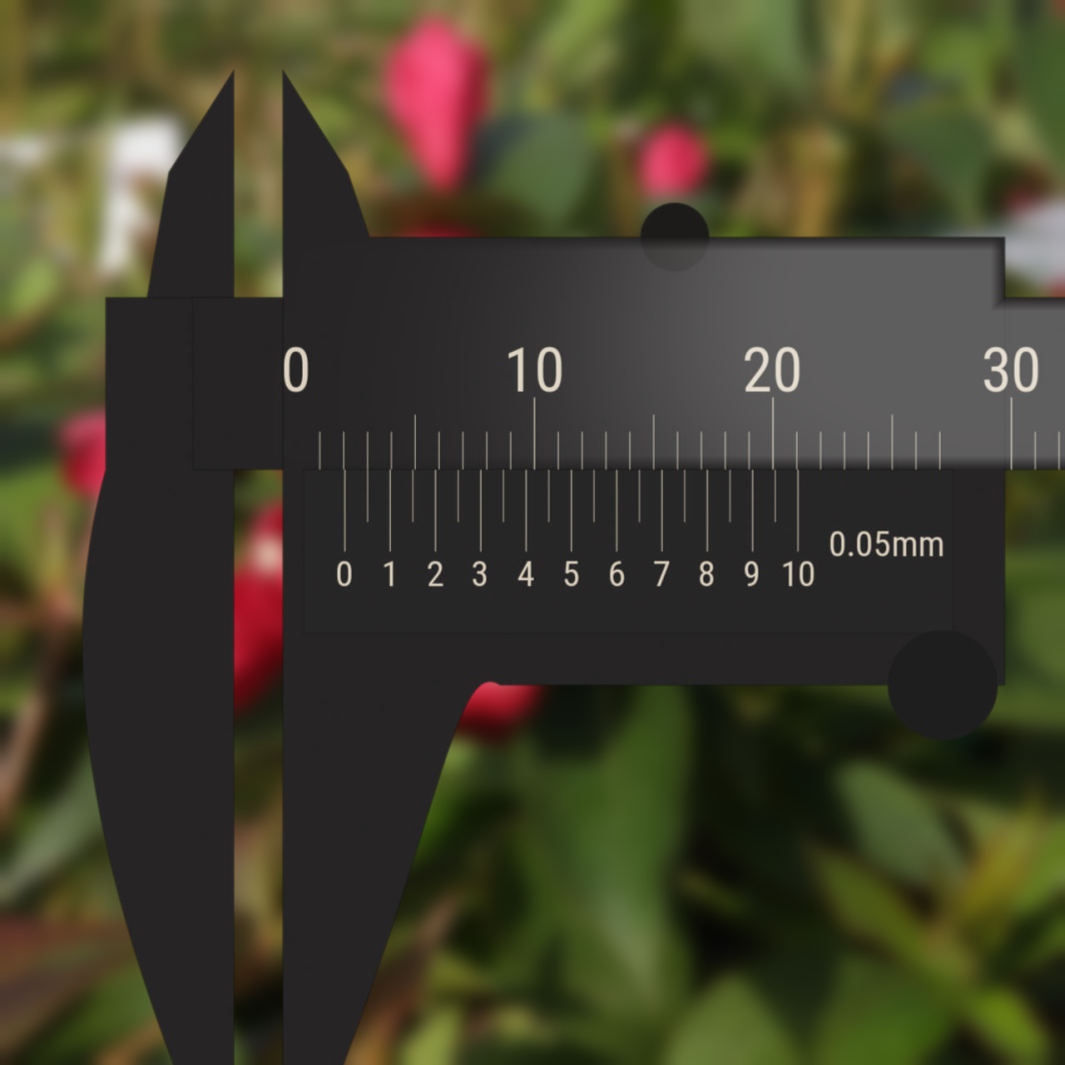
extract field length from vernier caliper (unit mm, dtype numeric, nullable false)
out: 2.05 mm
